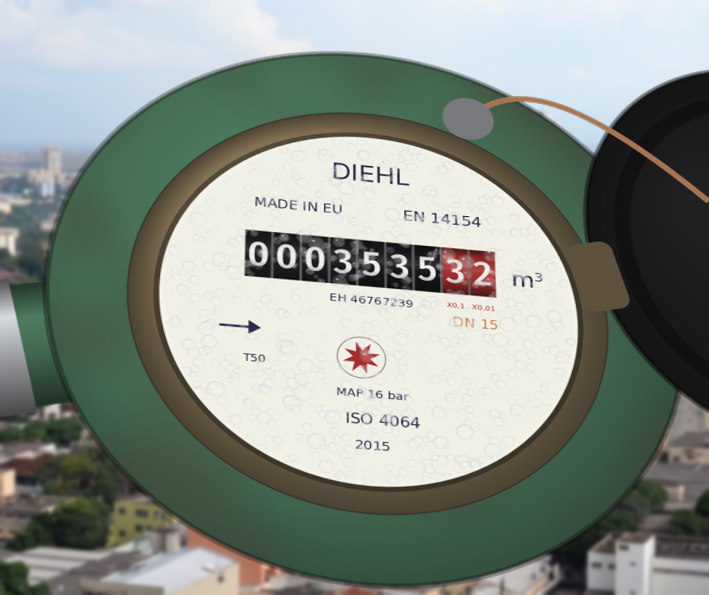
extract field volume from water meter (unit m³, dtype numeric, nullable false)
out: 3535.32 m³
